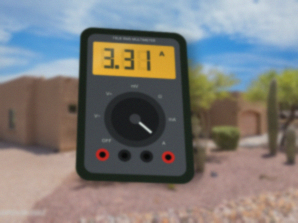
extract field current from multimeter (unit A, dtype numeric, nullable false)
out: 3.31 A
